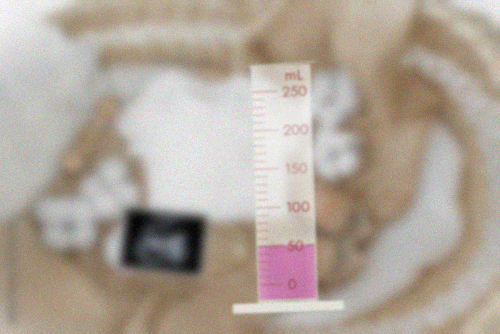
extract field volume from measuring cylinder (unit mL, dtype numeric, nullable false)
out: 50 mL
